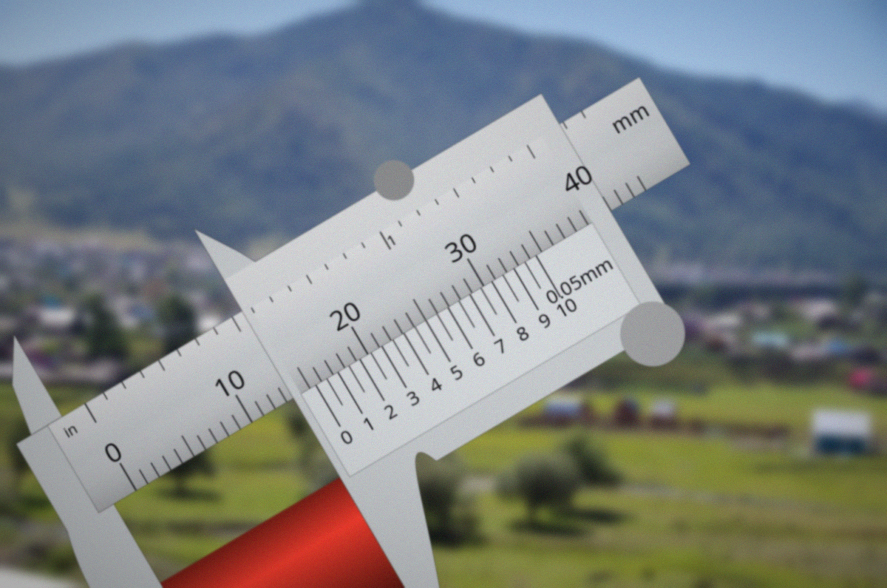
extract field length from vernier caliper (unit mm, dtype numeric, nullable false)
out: 15.5 mm
